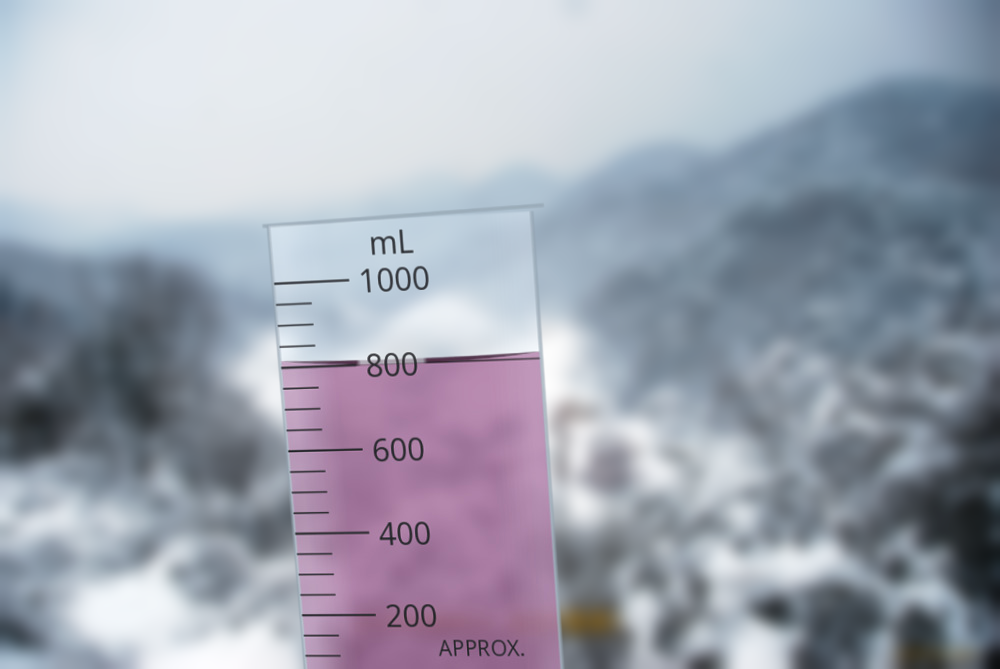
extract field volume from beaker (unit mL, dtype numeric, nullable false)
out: 800 mL
